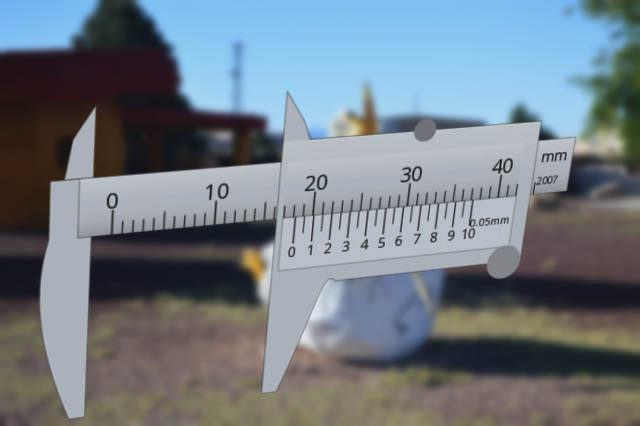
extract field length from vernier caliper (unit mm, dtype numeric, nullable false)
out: 18.2 mm
